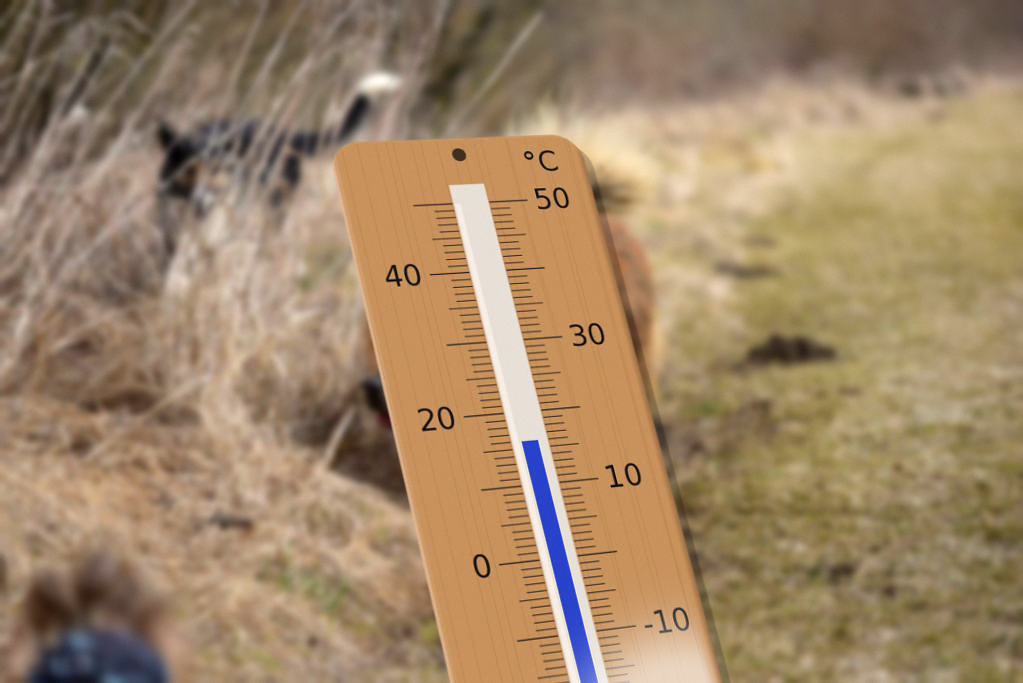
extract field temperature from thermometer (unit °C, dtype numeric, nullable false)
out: 16 °C
